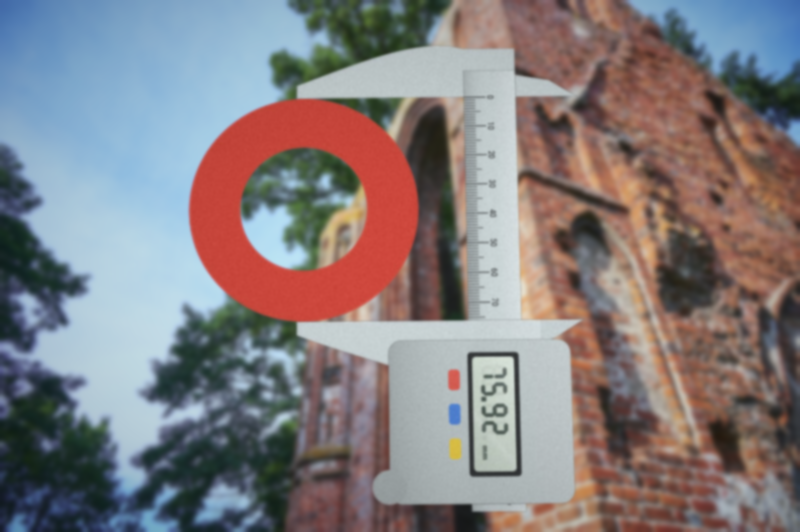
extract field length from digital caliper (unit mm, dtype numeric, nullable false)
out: 75.92 mm
